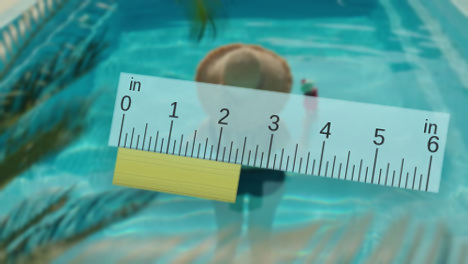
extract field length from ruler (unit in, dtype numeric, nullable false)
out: 2.5 in
